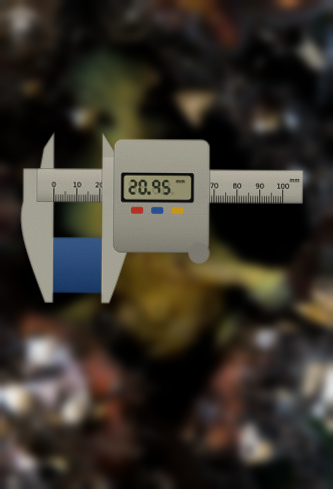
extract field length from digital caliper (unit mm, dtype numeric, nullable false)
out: 20.95 mm
